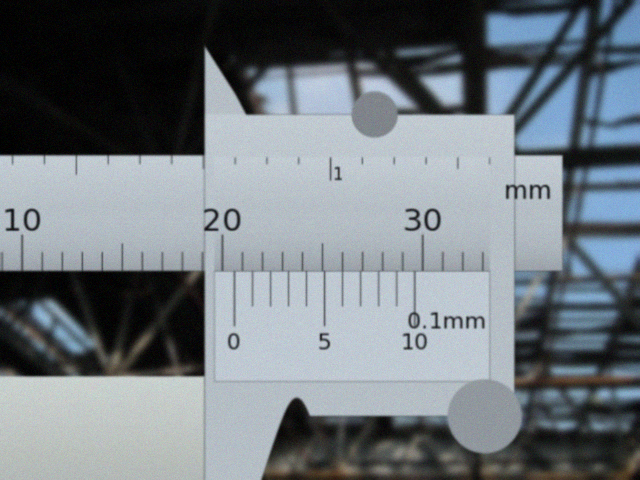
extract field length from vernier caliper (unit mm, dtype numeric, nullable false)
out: 20.6 mm
